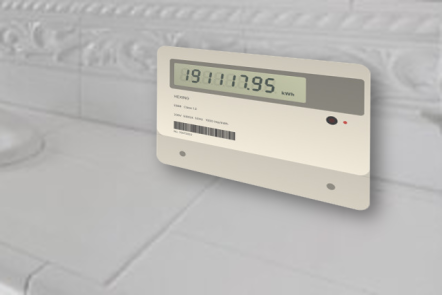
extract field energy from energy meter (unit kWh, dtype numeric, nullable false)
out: 191117.95 kWh
